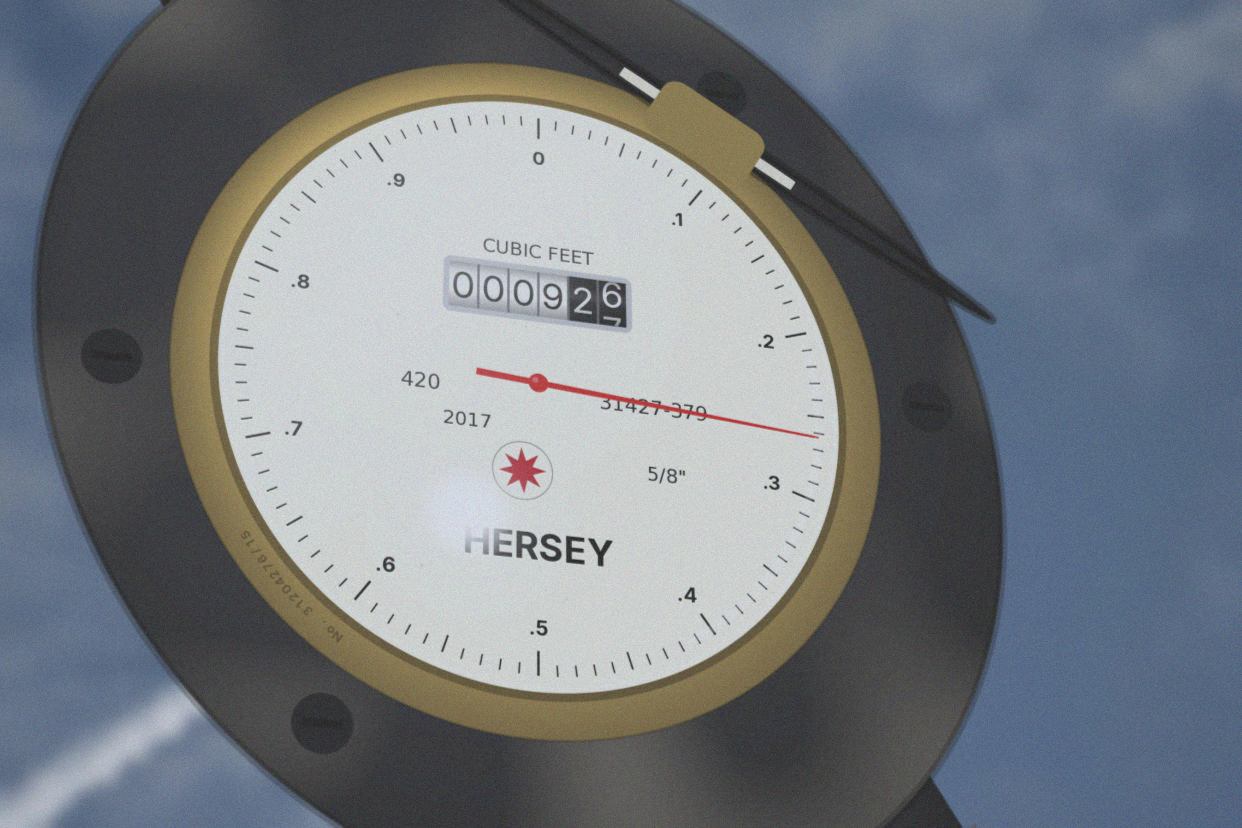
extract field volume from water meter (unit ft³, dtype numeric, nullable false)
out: 926.26 ft³
